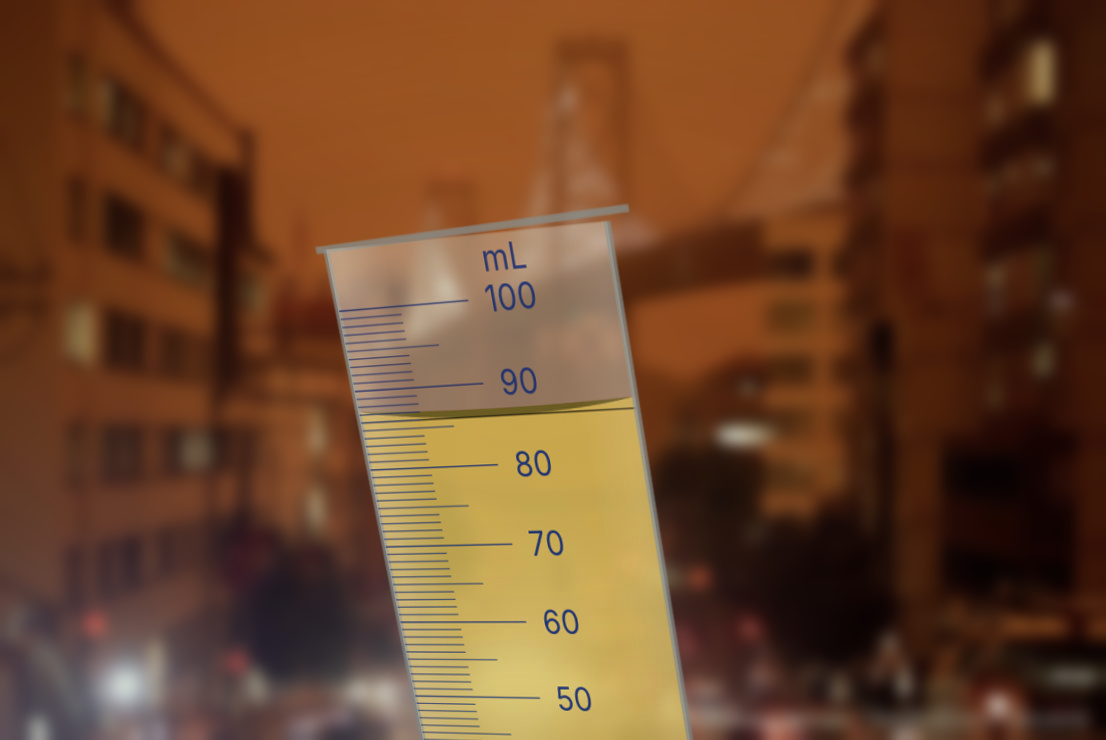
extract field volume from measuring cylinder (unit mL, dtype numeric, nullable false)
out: 86 mL
